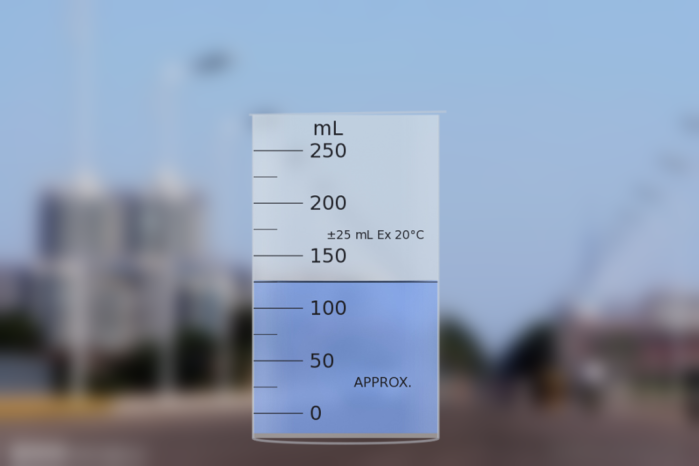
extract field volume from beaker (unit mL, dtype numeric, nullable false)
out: 125 mL
